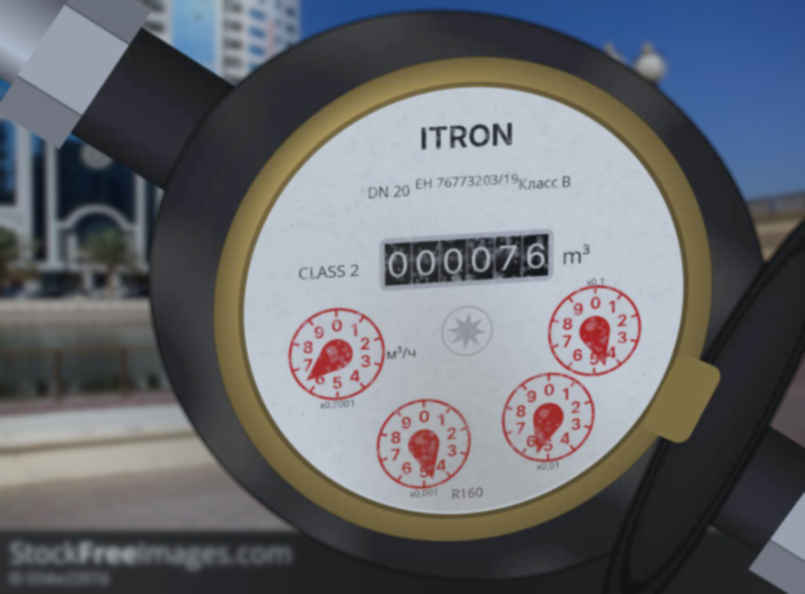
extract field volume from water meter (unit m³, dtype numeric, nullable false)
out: 76.4546 m³
